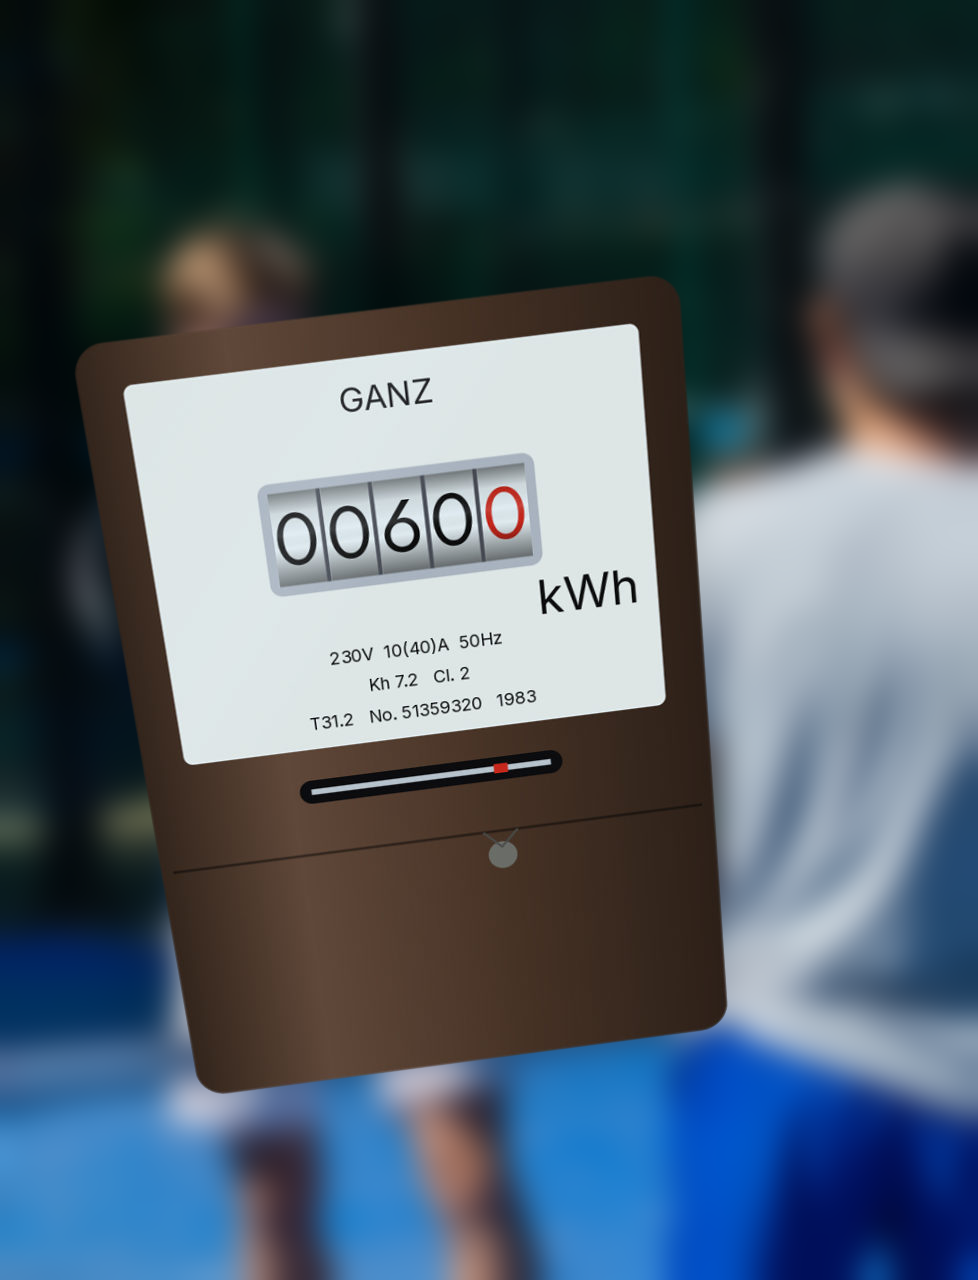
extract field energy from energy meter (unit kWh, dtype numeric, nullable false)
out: 60.0 kWh
